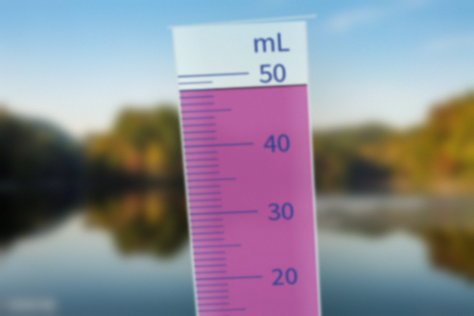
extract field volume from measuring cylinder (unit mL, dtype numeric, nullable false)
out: 48 mL
